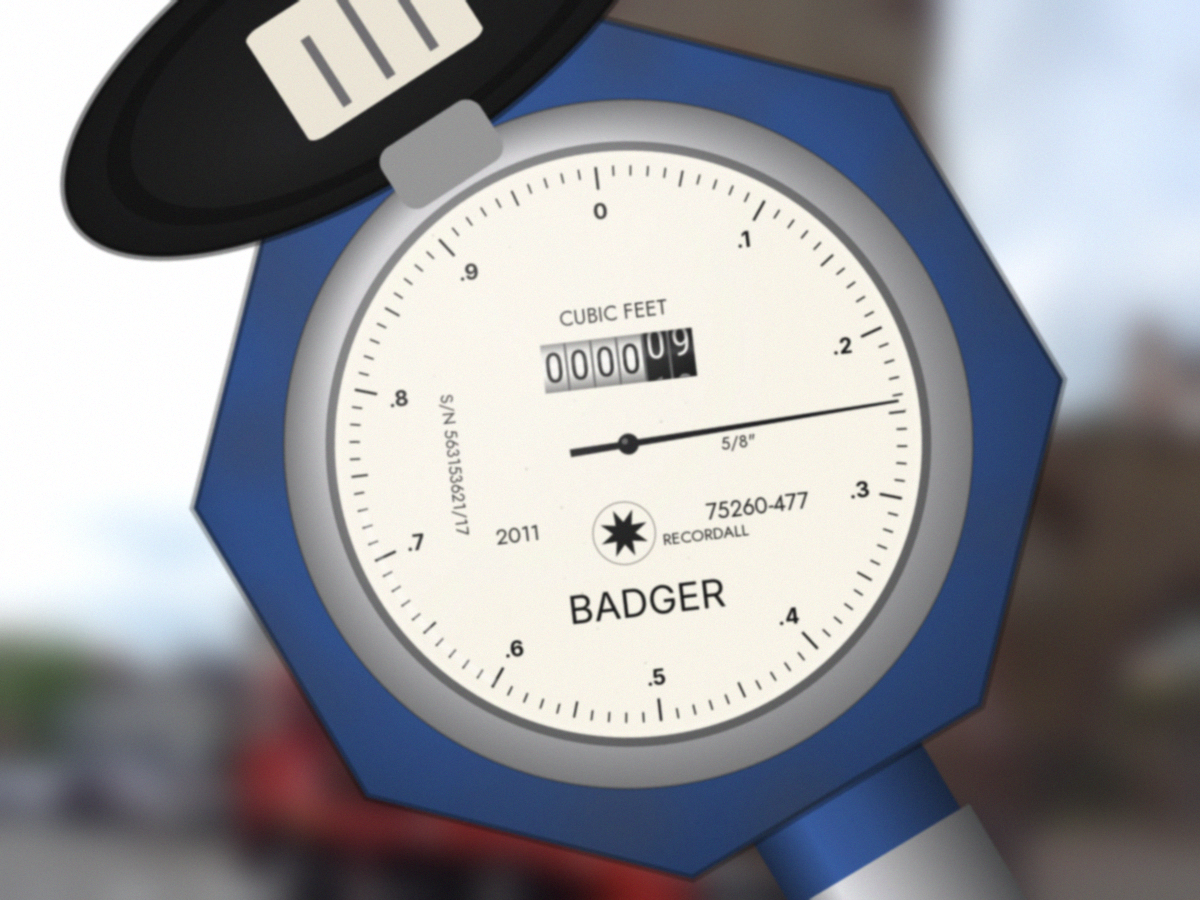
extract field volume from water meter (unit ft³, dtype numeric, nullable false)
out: 9.24 ft³
